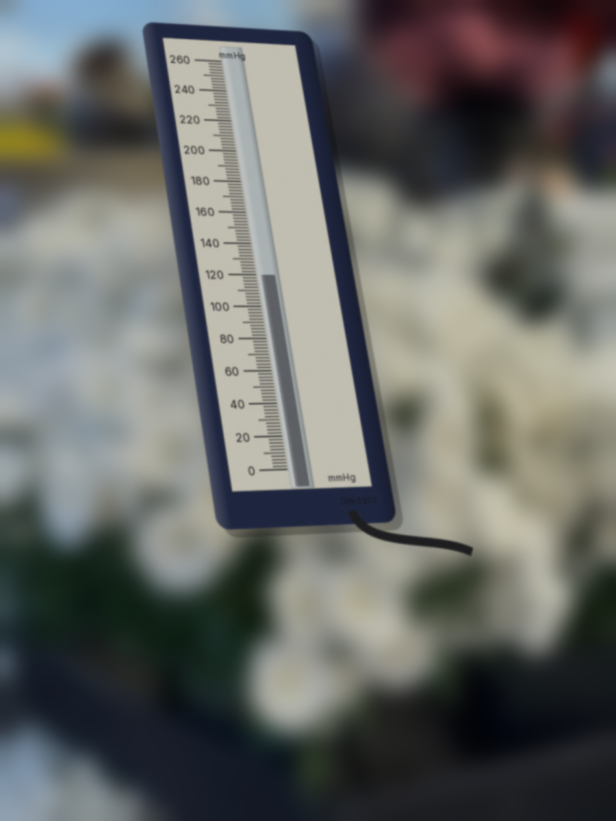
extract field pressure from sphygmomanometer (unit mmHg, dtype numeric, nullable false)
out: 120 mmHg
